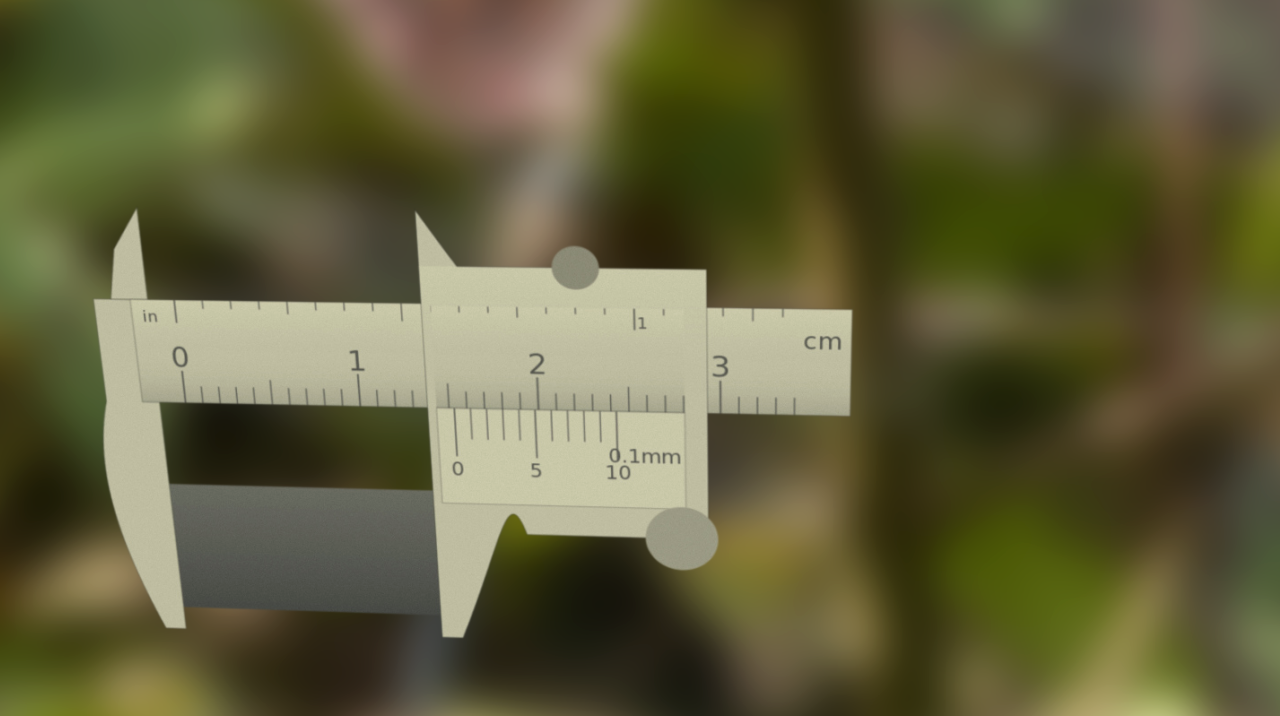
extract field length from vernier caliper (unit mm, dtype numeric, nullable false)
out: 15.3 mm
